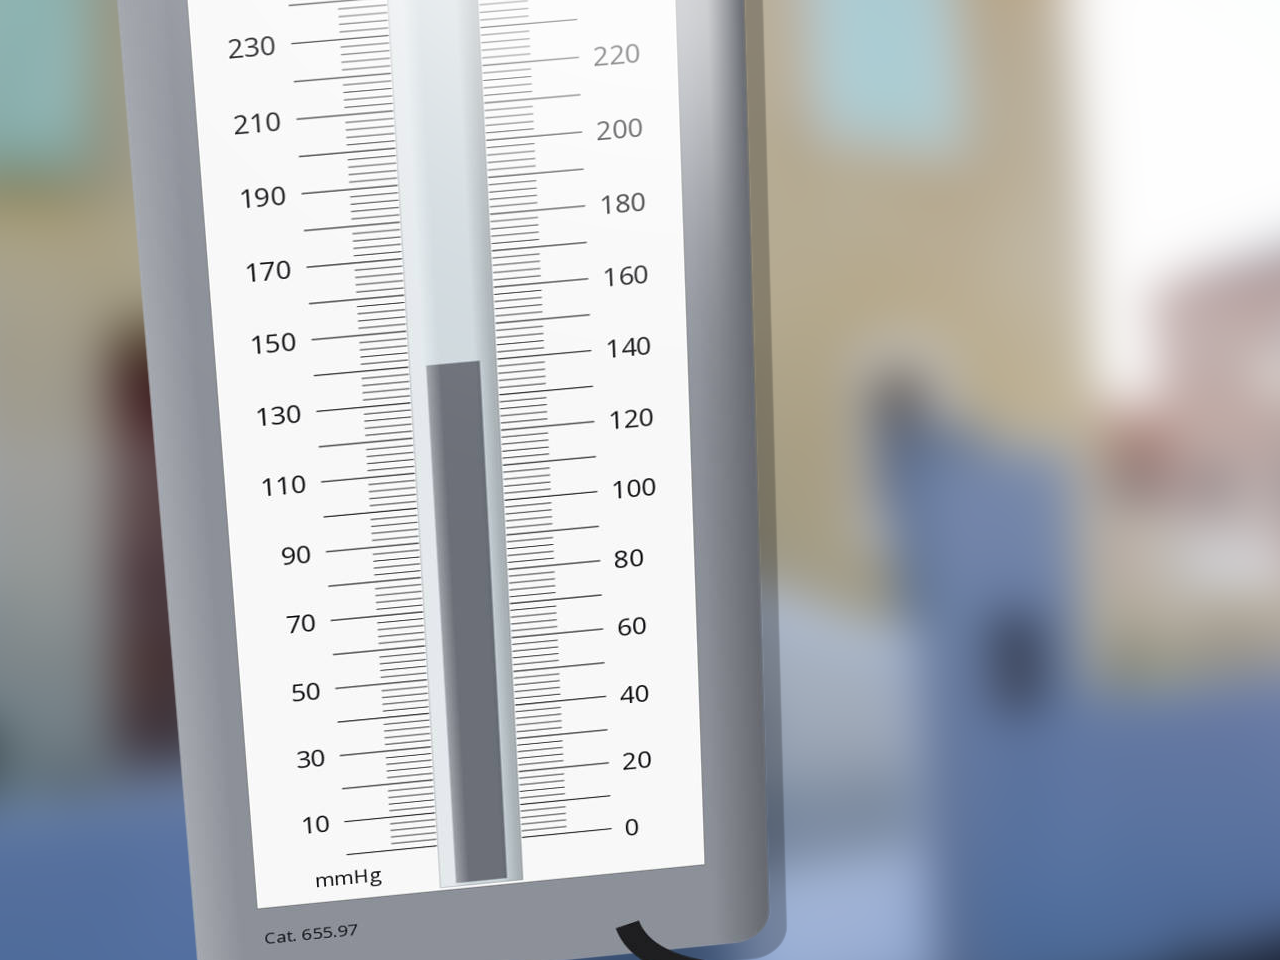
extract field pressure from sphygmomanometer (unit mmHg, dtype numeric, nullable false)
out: 140 mmHg
